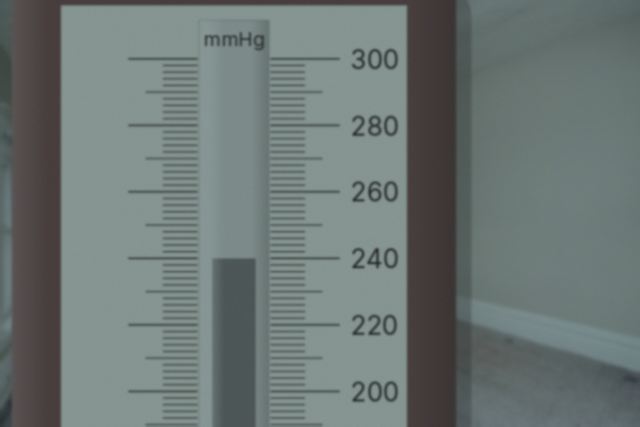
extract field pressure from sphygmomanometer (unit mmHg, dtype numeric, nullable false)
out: 240 mmHg
